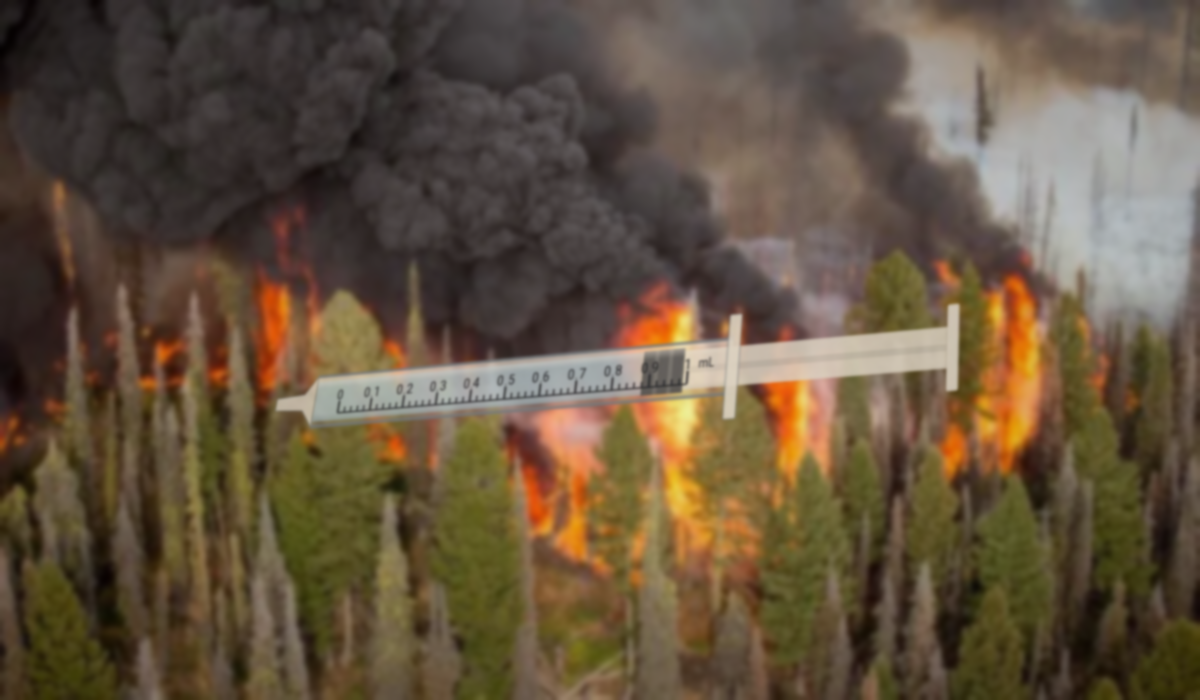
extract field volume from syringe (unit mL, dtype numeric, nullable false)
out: 0.88 mL
